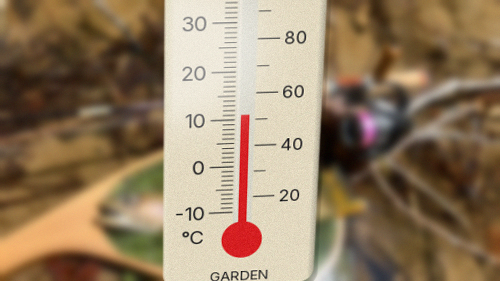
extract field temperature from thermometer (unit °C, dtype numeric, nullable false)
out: 11 °C
